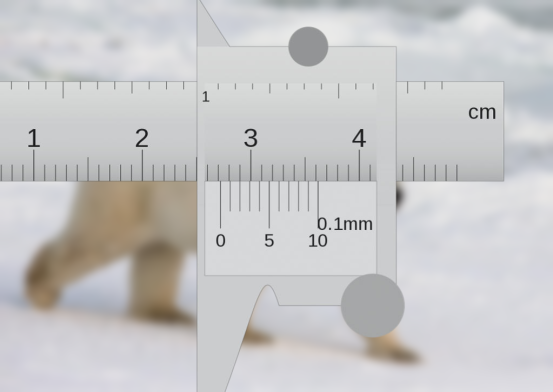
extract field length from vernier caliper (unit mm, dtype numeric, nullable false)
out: 27.2 mm
